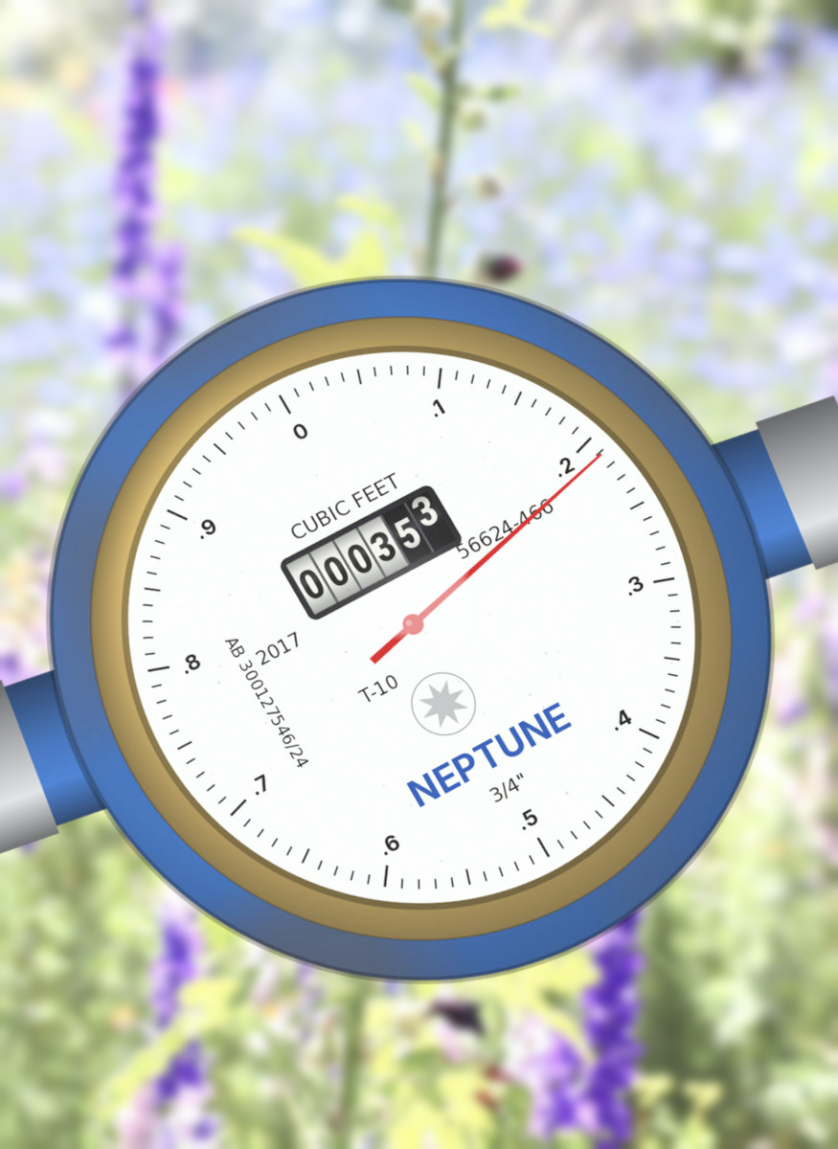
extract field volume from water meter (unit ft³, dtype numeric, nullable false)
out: 353.21 ft³
